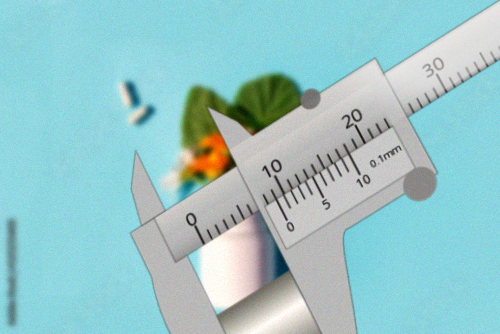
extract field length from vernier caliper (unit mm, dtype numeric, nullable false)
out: 9.0 mm
